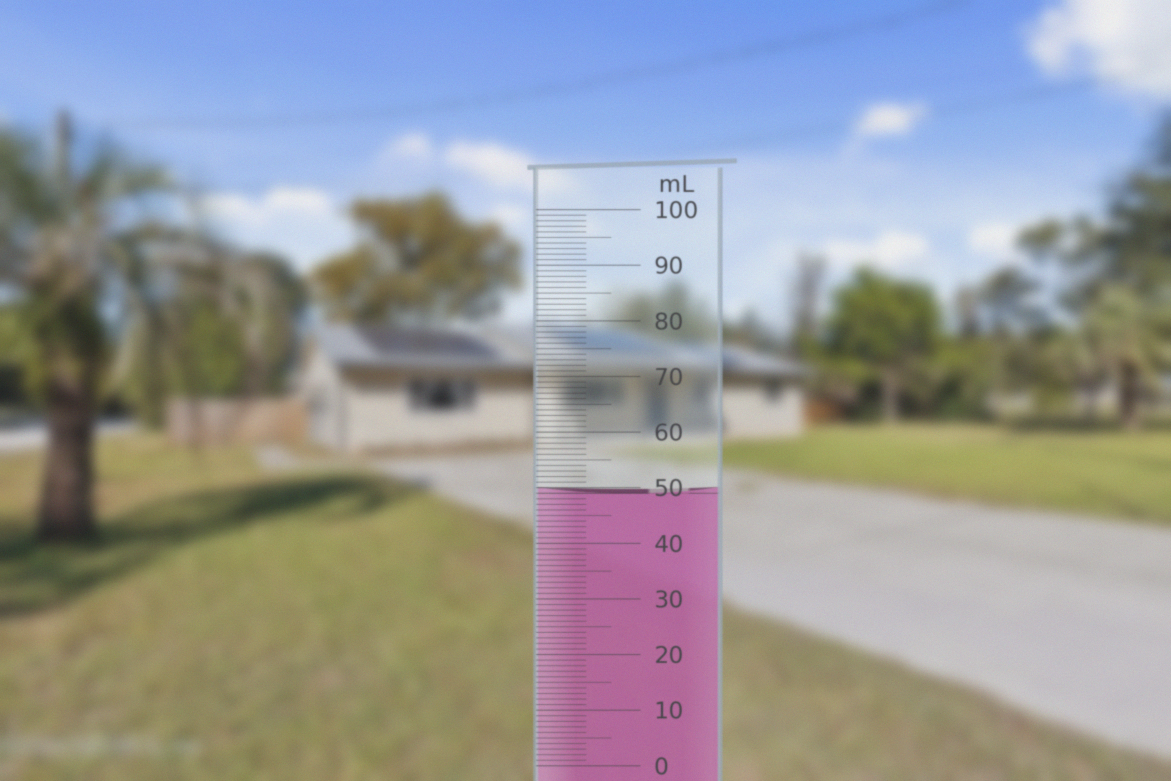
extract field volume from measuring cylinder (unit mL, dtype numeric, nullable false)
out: 49 mL
